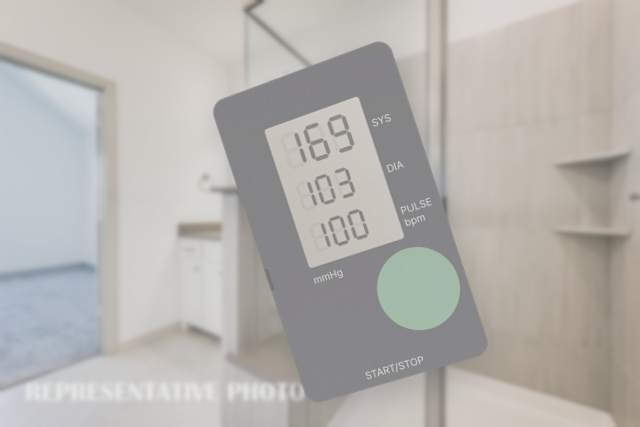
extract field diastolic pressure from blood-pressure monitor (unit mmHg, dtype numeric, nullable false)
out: 103 mmHg
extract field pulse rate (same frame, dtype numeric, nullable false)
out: 100 bpm
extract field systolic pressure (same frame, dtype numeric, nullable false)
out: 169 mmHg
